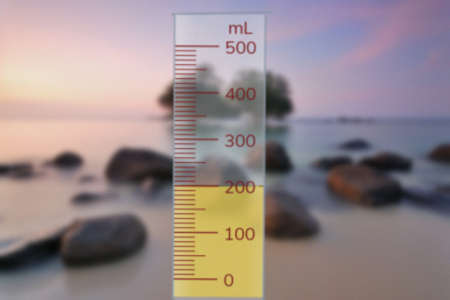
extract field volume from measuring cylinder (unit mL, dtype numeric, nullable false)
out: 200 mL
